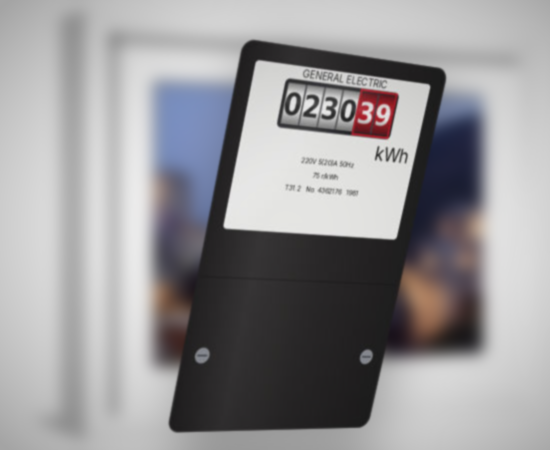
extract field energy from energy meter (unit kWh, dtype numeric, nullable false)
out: 230.39 kWh
